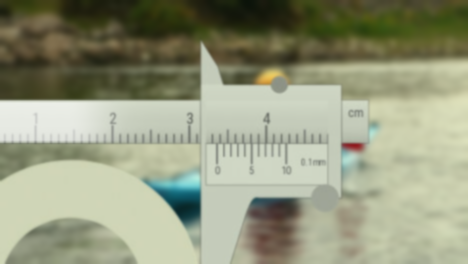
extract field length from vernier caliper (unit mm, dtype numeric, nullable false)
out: 33.6 mm
